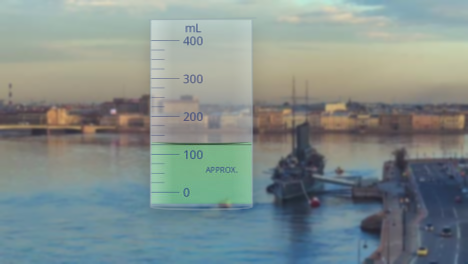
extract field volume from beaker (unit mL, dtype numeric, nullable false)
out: 125 mL
